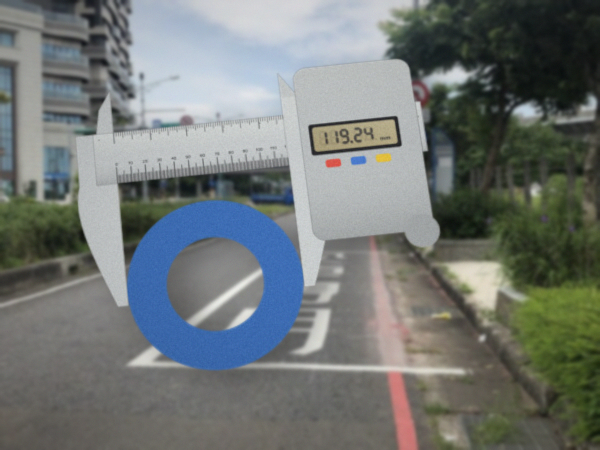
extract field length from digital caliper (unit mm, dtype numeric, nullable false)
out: 119.24 mm
